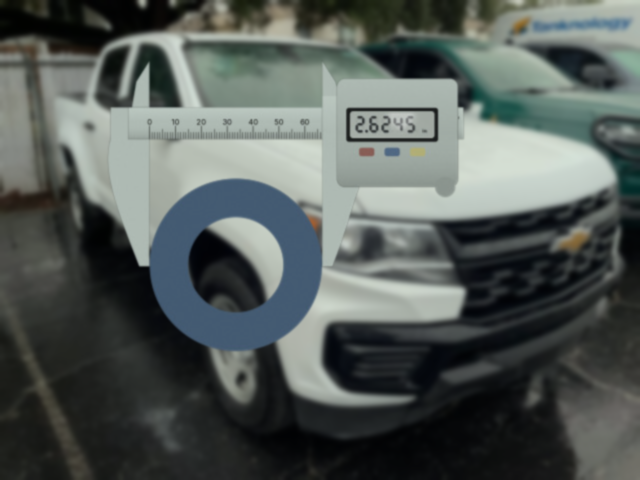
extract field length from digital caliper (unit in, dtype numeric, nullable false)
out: 2.6245 in
